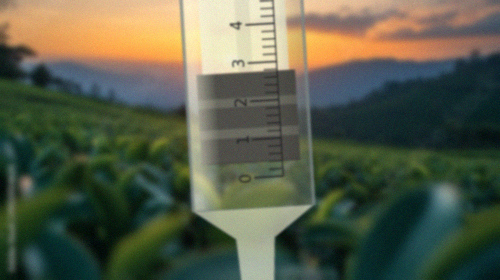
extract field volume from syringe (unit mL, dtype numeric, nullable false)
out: 0.4 mL
